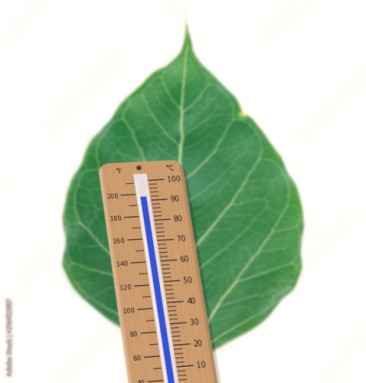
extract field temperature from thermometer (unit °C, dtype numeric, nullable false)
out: 92 °C
